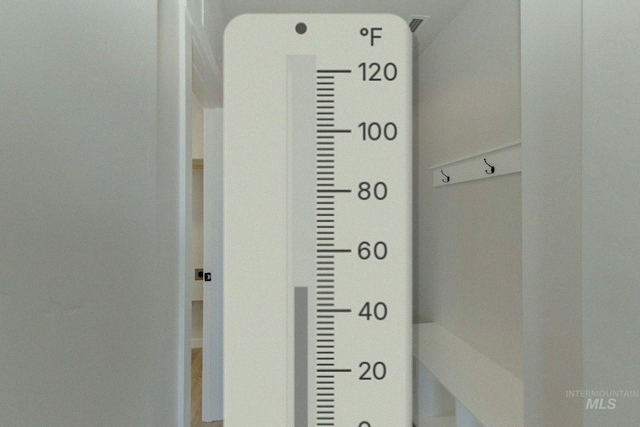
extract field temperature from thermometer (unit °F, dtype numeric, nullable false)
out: 48 °F
